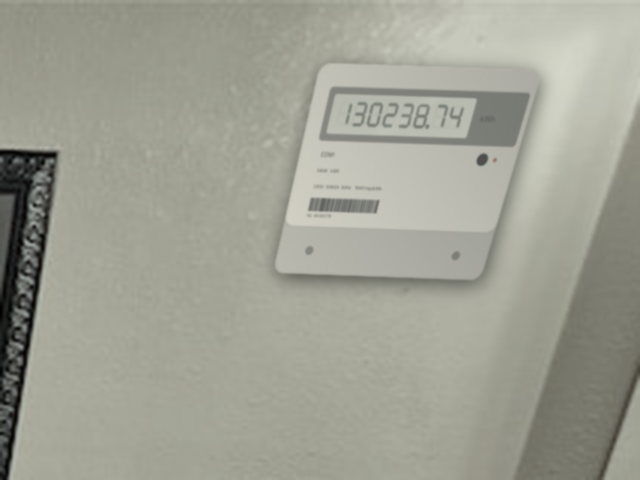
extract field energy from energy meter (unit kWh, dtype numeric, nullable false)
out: 130238.74 kWh
